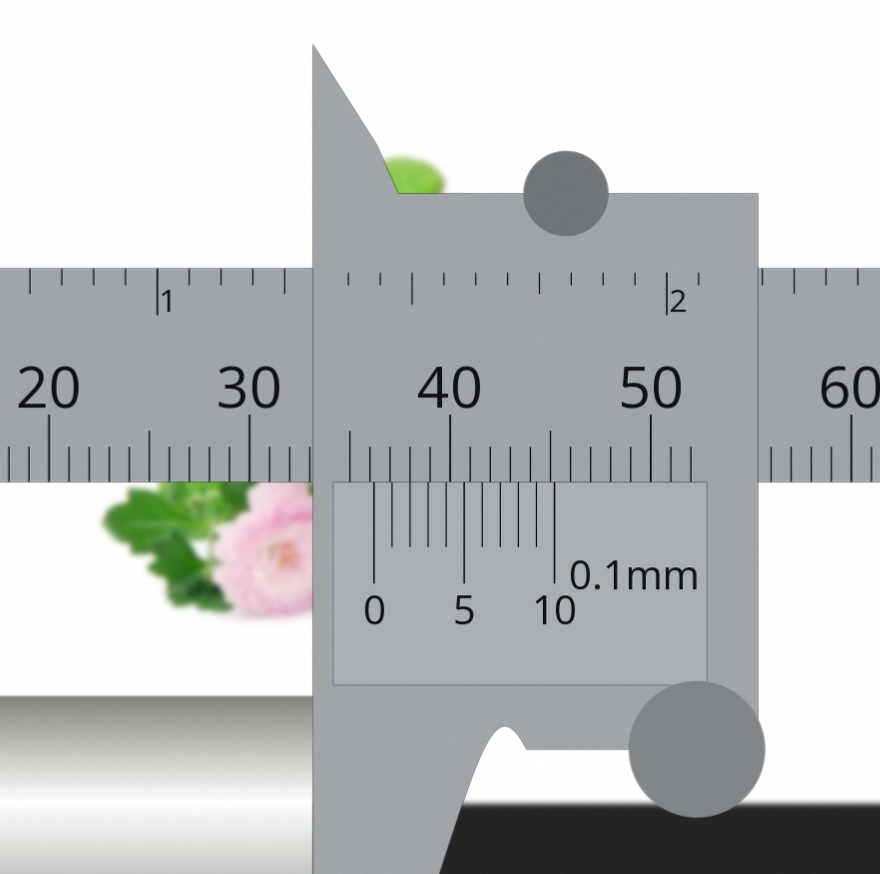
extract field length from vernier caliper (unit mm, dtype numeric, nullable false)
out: 36.2 mm
